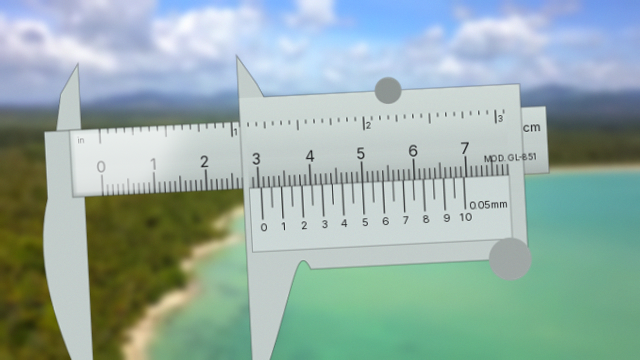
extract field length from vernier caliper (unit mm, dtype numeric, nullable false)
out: 30.5 mm
